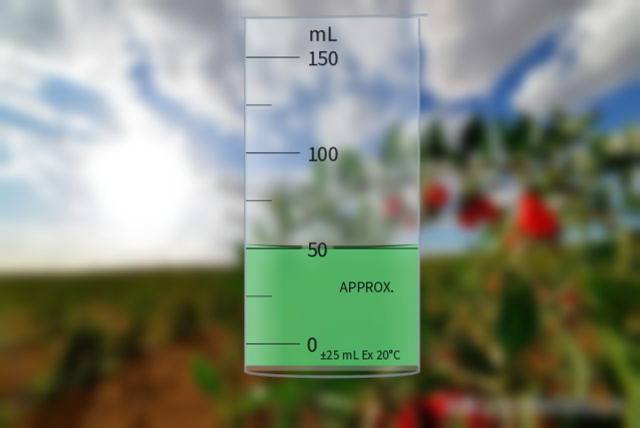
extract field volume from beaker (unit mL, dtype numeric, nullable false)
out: 50 mL
